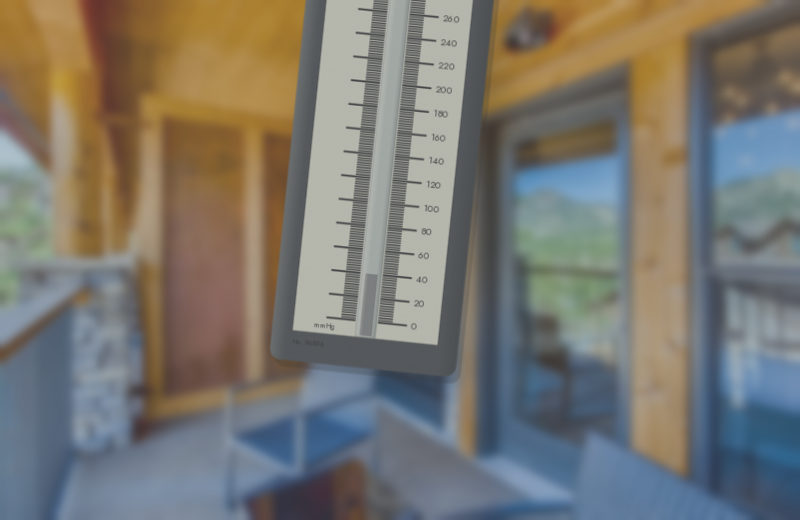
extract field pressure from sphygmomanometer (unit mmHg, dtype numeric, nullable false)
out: 40 mmHg
